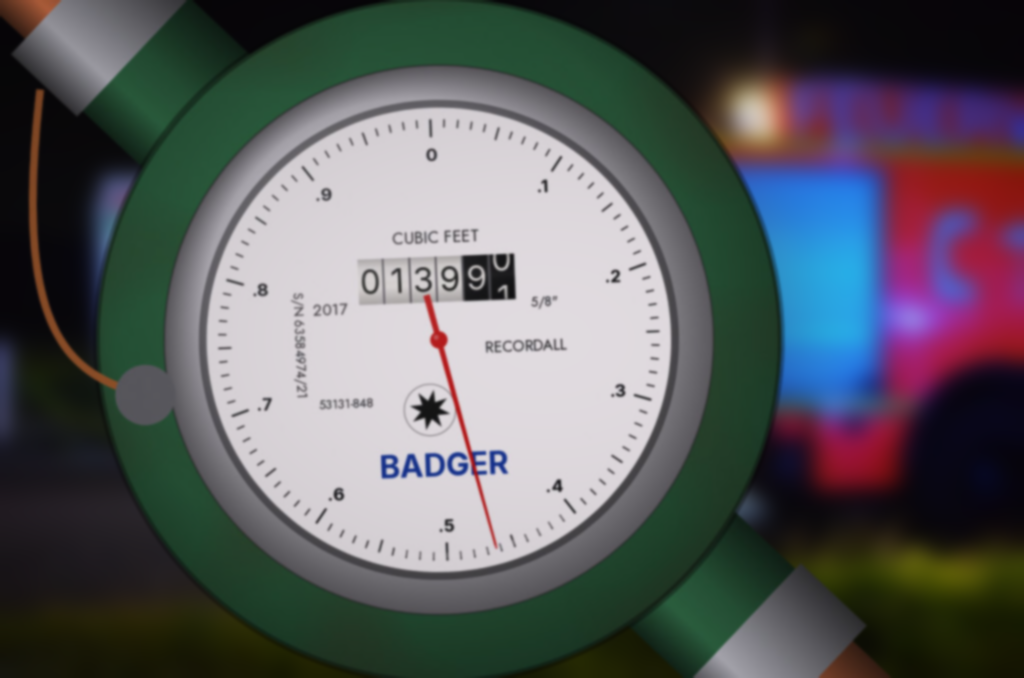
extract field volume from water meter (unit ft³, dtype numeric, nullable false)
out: 13990.46 ft³
